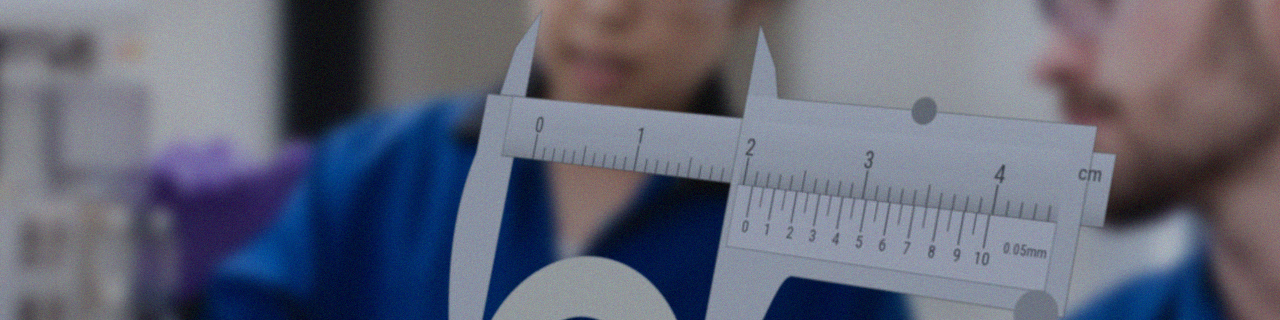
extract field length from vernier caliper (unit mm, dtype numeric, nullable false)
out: 20.8 mm
